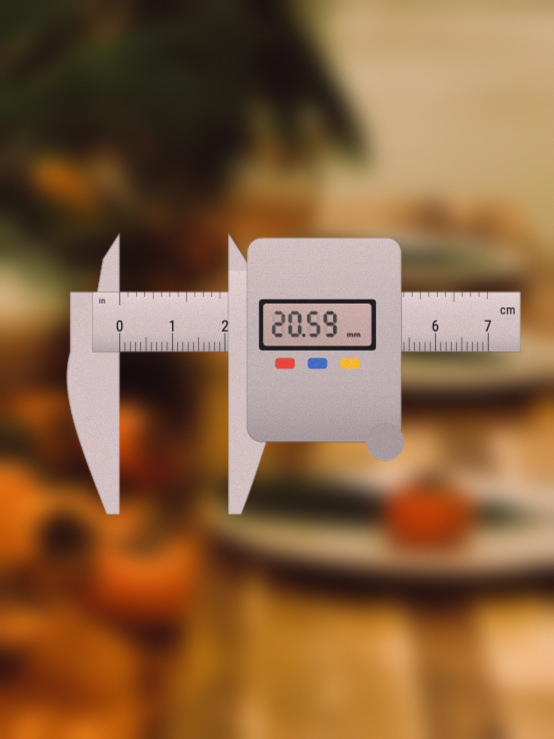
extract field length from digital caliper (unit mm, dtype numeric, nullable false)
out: 20.59 mm
